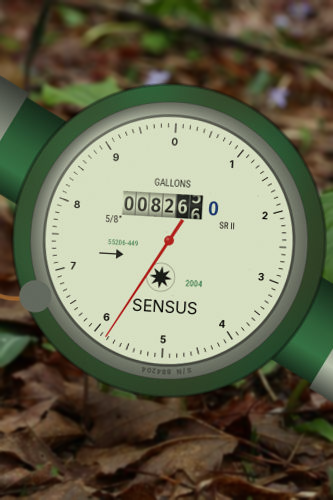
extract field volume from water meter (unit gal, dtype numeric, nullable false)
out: 82655.8 gal
